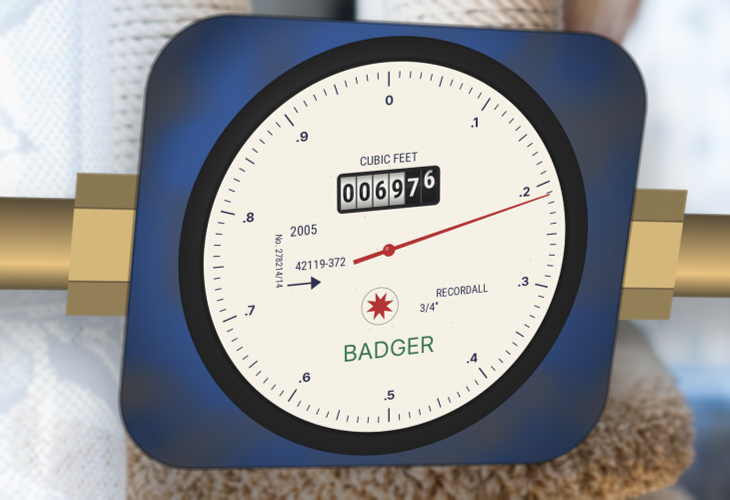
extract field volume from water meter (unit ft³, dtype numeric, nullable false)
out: 6976.21 ft³
